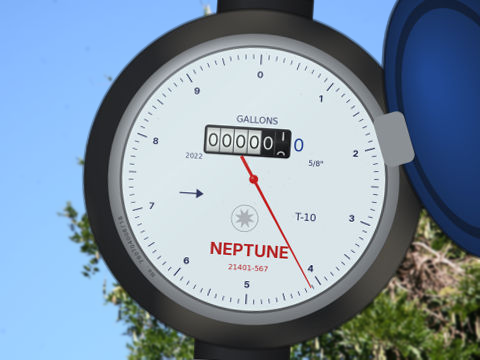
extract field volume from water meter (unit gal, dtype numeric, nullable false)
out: 14.1 gal
